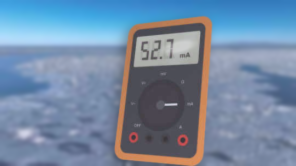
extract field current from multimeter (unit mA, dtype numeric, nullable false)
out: 52.7 mA
